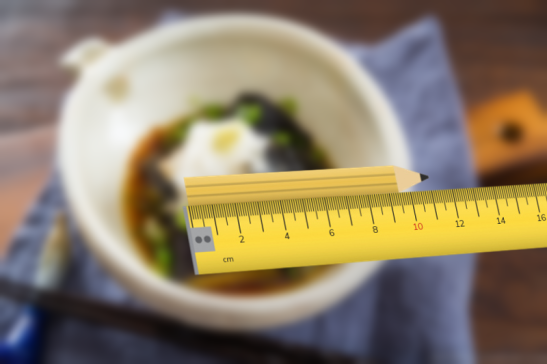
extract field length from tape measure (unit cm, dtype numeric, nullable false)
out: 11 cm
